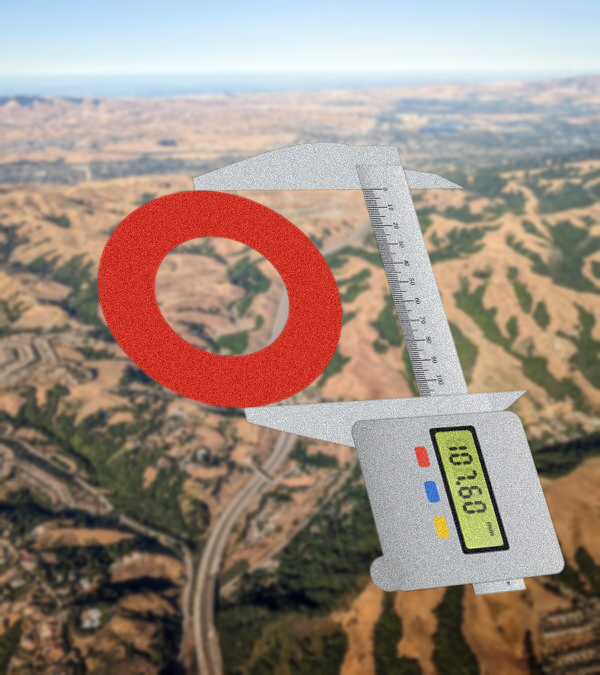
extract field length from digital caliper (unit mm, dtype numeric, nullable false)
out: 107.60 mm
